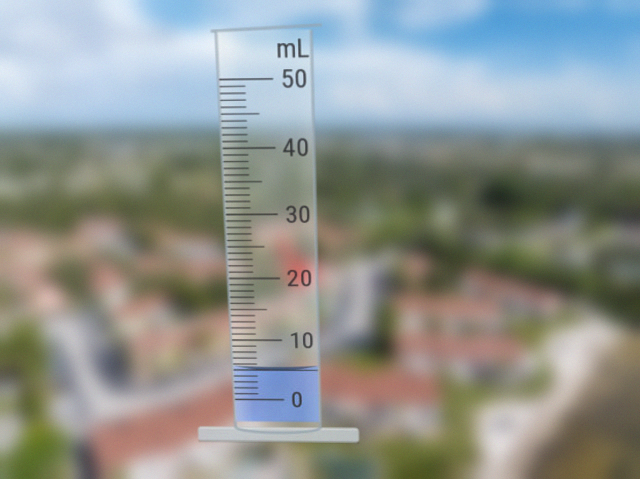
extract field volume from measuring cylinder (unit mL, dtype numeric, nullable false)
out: 5 mL
